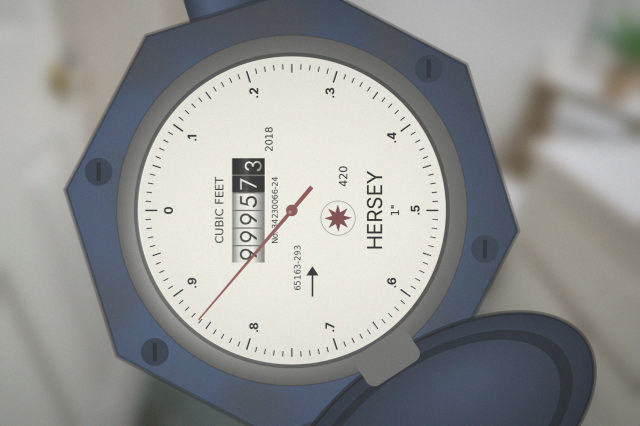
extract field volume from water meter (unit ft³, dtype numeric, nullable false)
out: 999572.86 ft³
